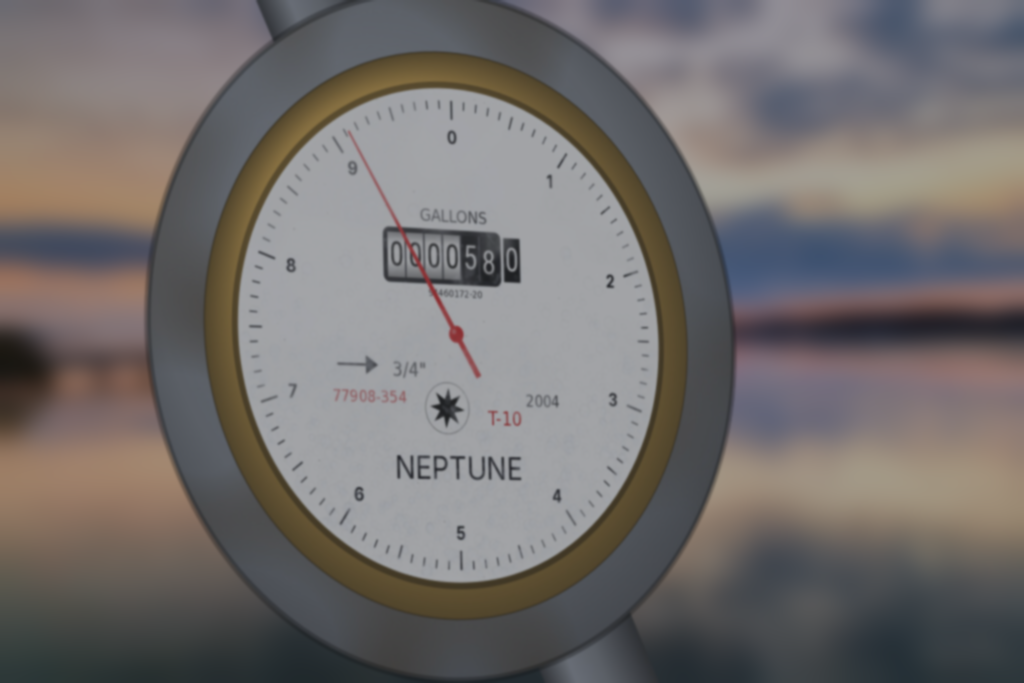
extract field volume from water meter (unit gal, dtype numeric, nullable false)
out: 579.1 gal
